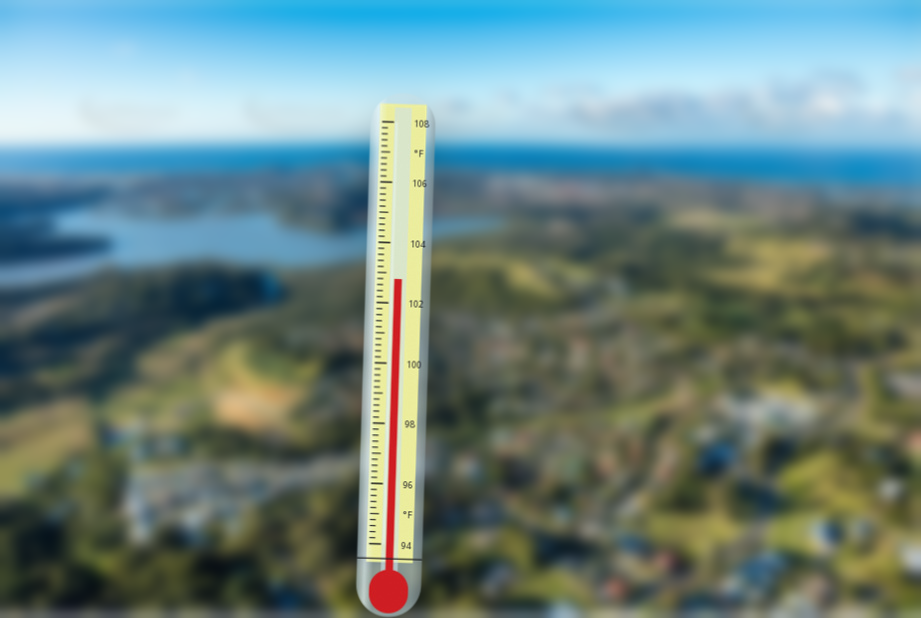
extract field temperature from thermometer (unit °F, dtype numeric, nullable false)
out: 102.8 °F
